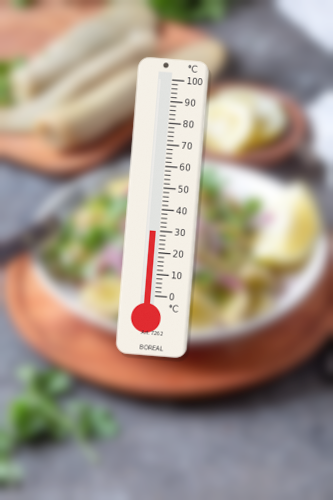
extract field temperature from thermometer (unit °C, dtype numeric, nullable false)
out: 30 °C
